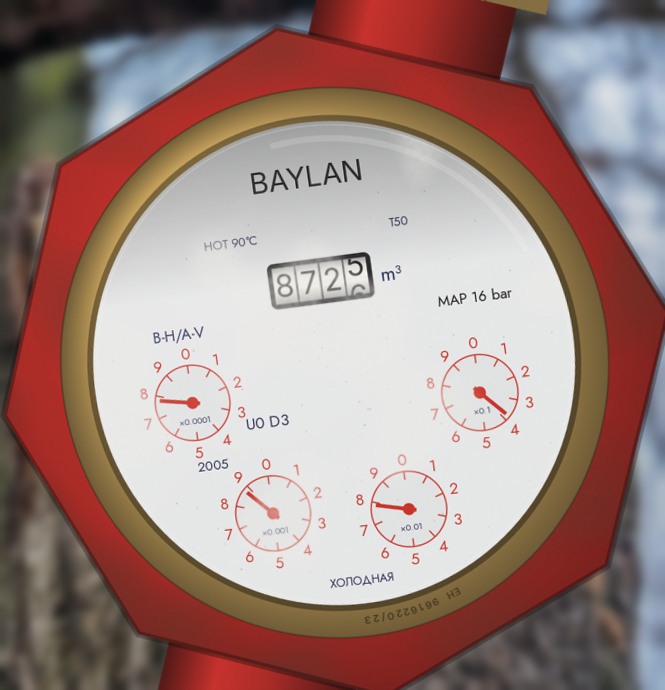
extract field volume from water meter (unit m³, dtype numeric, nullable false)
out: 8725.3787 m³
